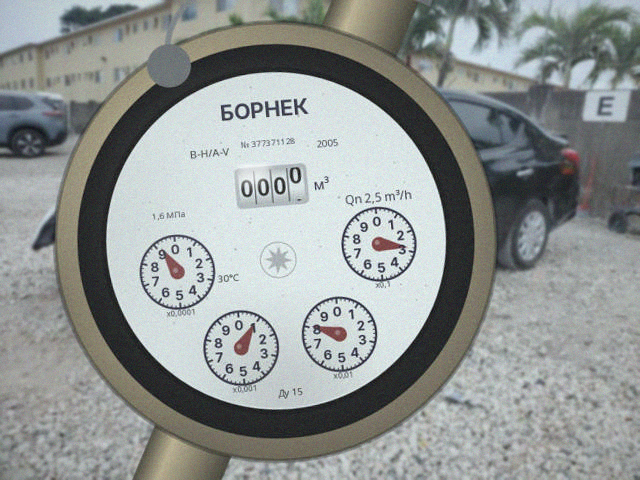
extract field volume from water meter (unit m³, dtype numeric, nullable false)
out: 0.2809 m³
